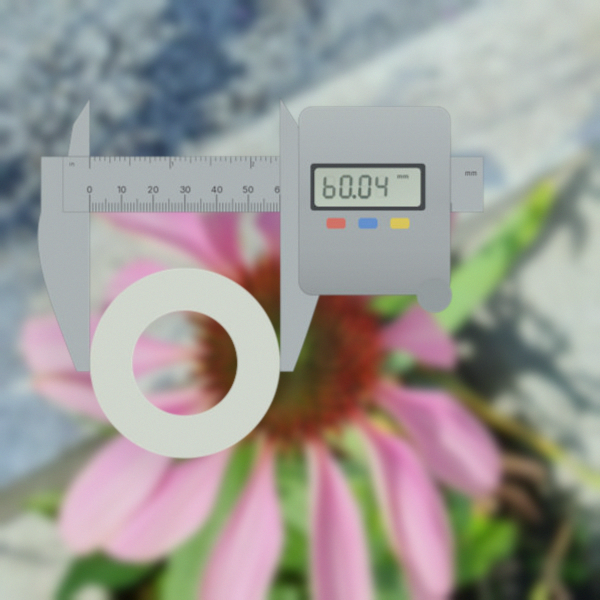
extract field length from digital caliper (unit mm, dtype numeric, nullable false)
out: 60.04 mm
